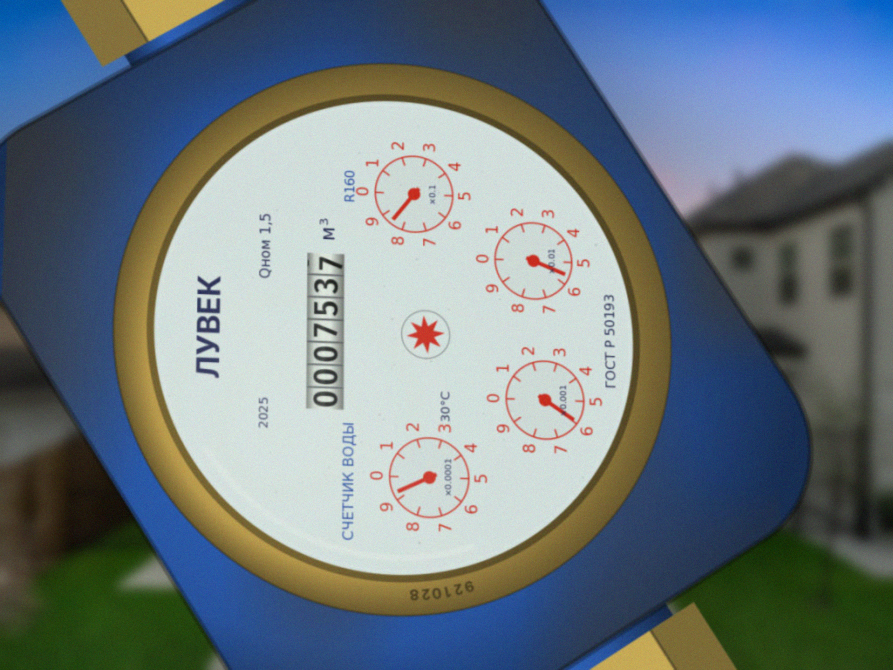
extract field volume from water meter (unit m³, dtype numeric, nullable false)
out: 7536.8559 m³
